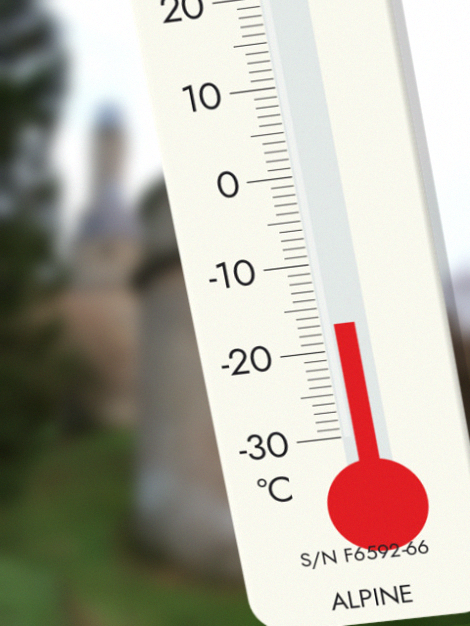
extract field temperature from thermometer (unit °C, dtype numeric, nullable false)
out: -17 °C
